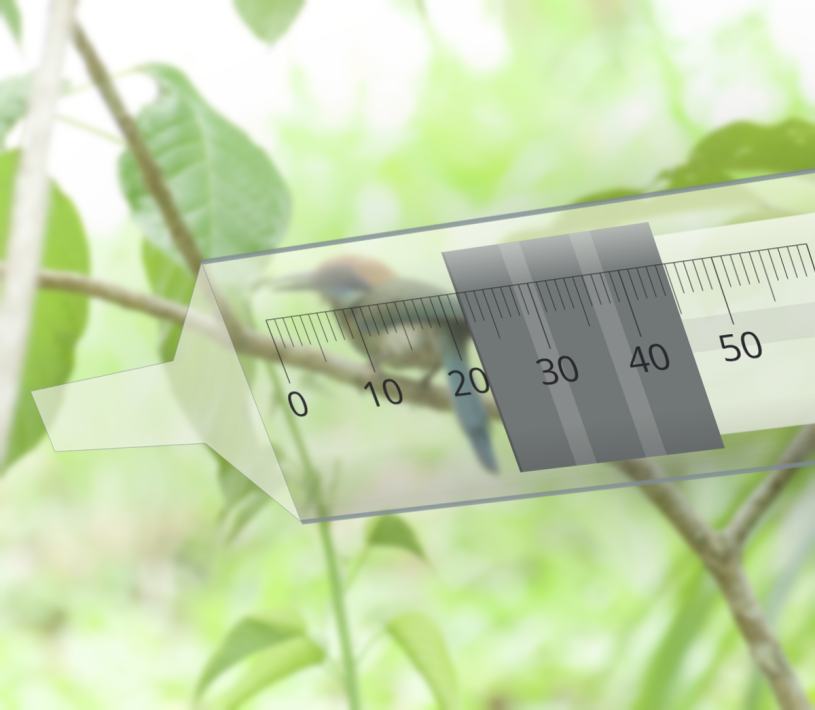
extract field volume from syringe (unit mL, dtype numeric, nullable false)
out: 22 mL
